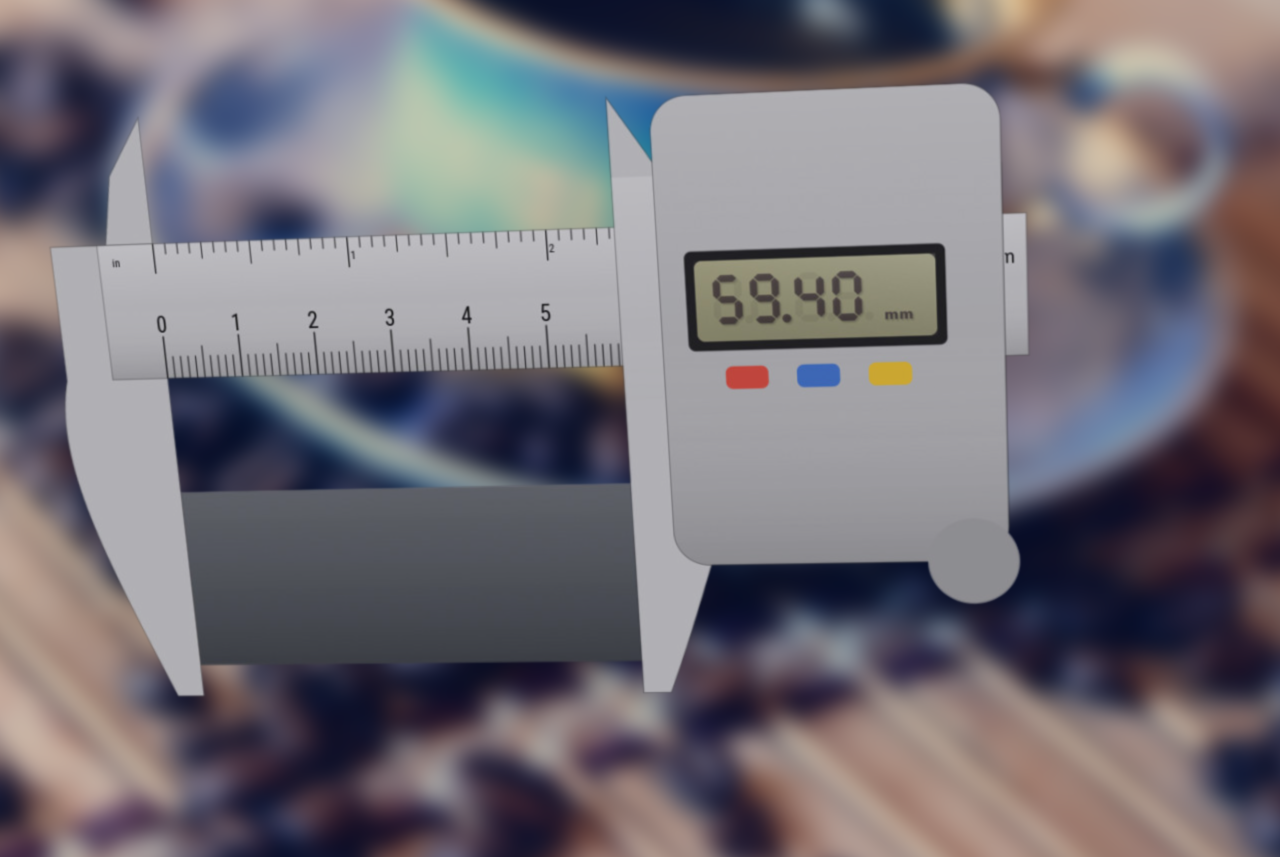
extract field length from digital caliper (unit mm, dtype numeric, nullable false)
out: 59.40 mm
